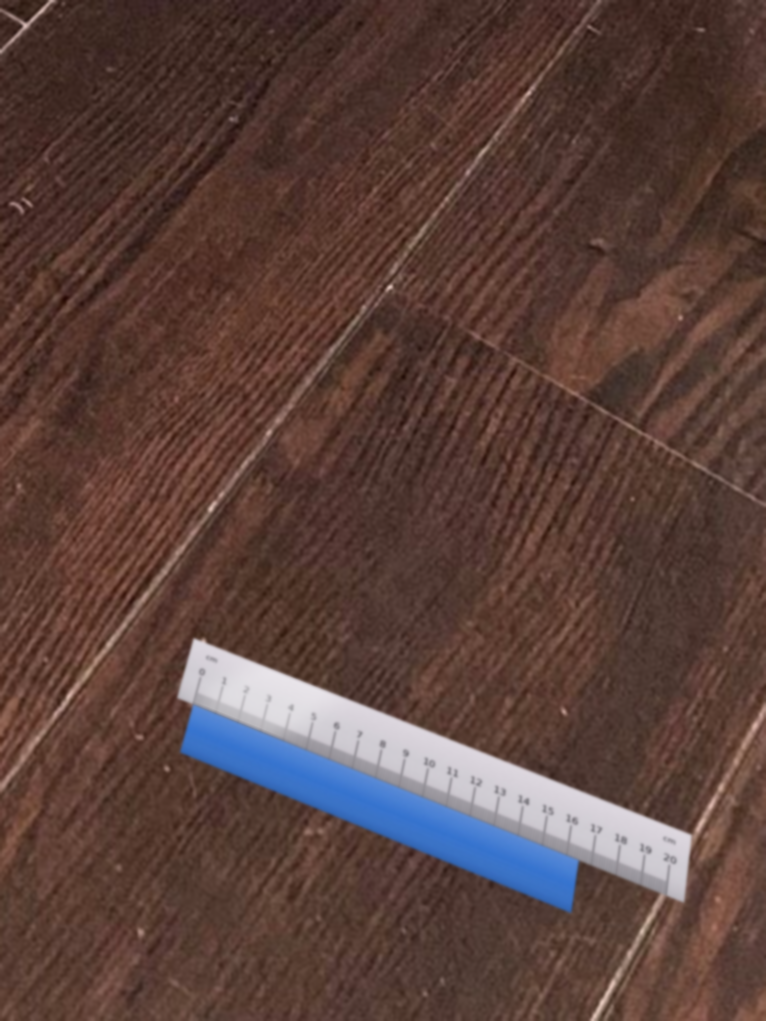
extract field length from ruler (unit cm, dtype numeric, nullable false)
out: 16.5 cm
